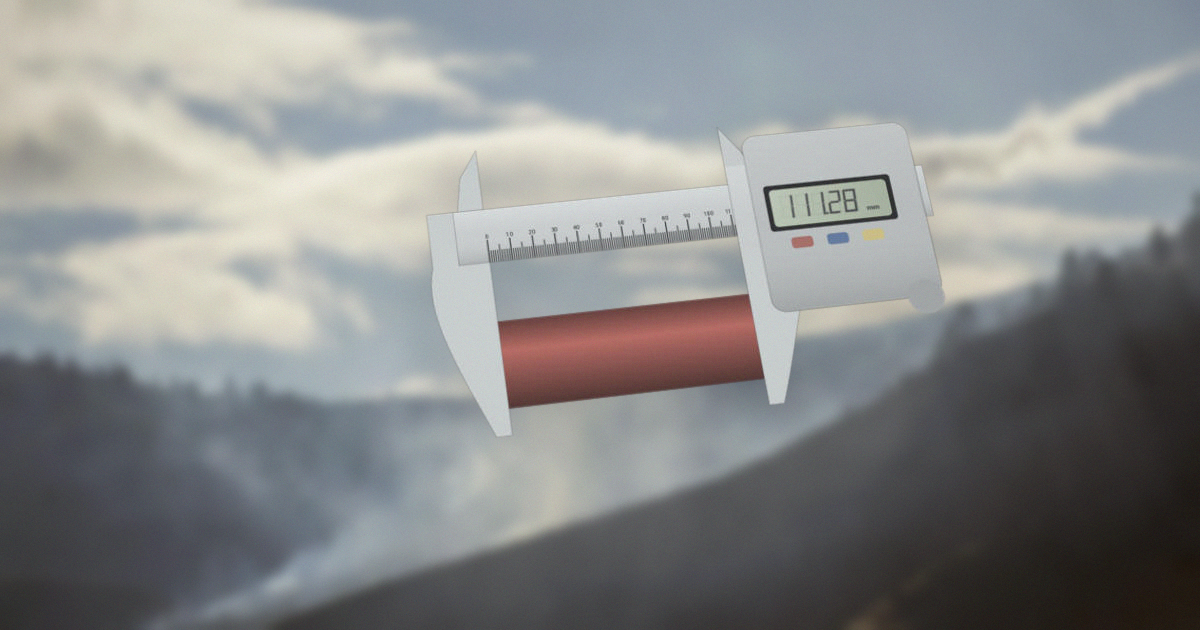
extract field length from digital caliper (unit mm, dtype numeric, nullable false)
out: 111.28 mm
